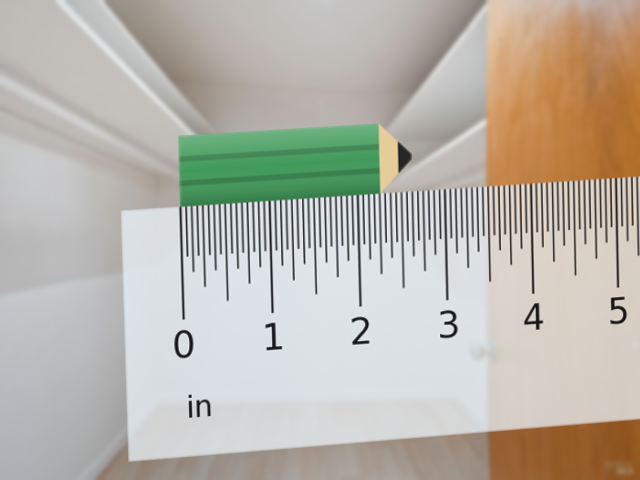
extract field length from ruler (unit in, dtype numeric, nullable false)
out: 2.625 in
